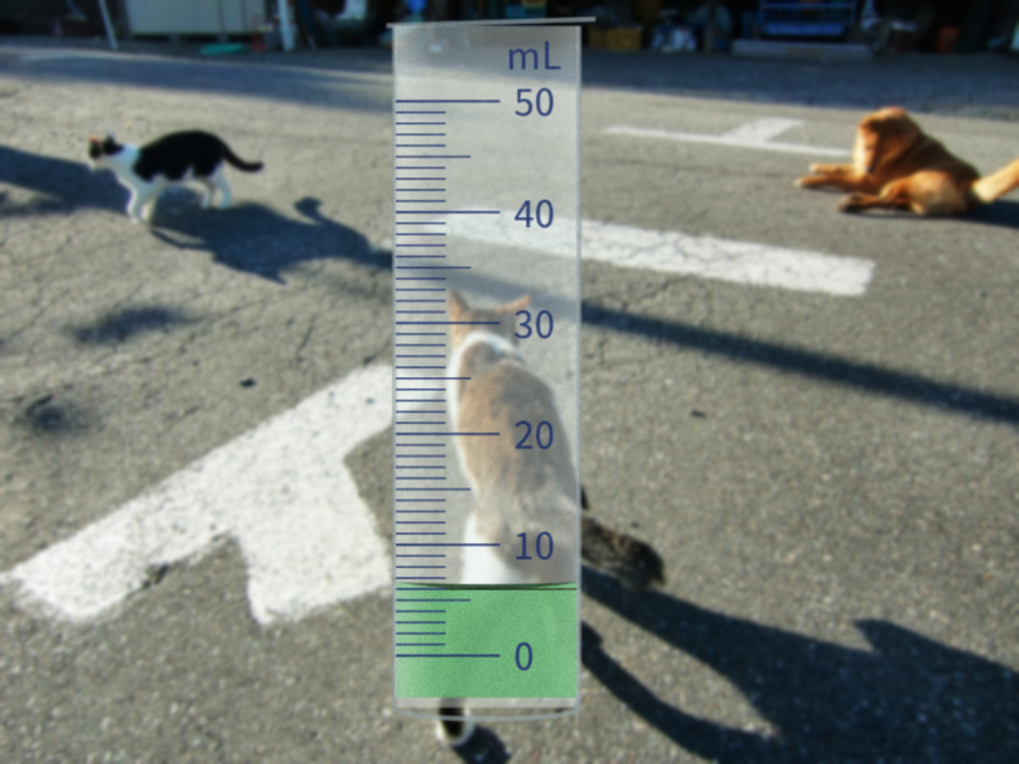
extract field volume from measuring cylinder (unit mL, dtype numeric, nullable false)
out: 6 mL
